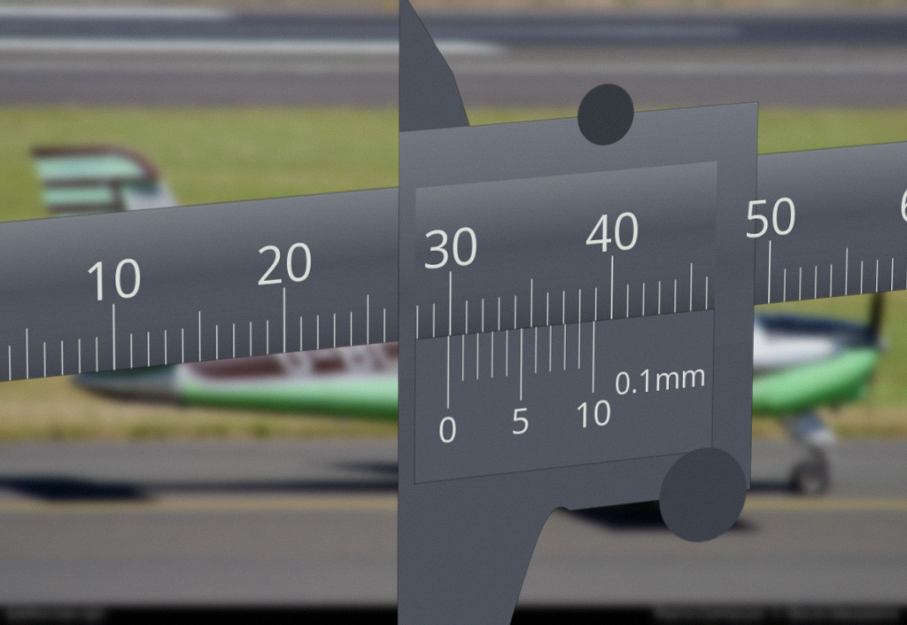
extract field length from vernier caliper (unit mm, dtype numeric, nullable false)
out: 29.9 mm
